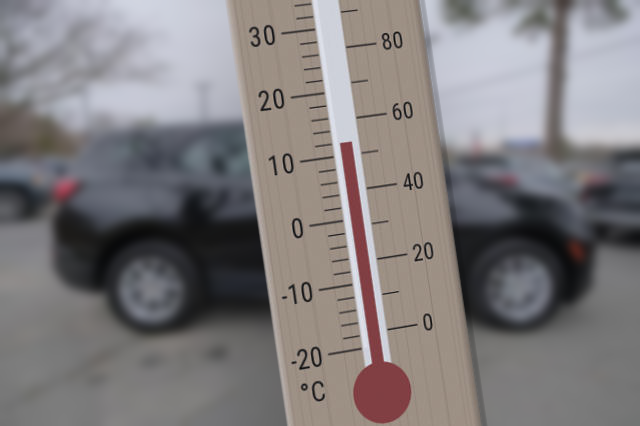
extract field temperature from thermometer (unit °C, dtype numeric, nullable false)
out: 12 °C
